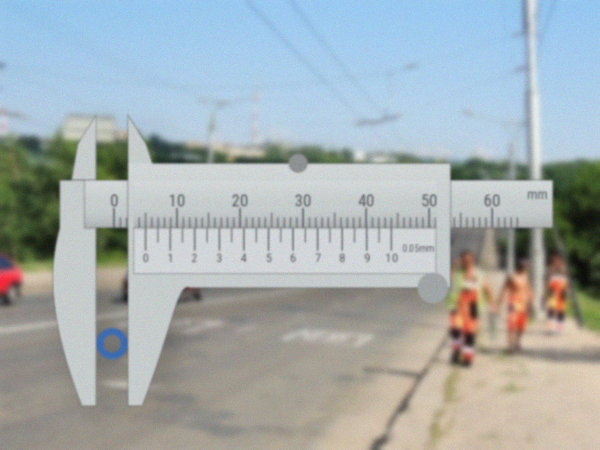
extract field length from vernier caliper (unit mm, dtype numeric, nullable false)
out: 5.0 mm
